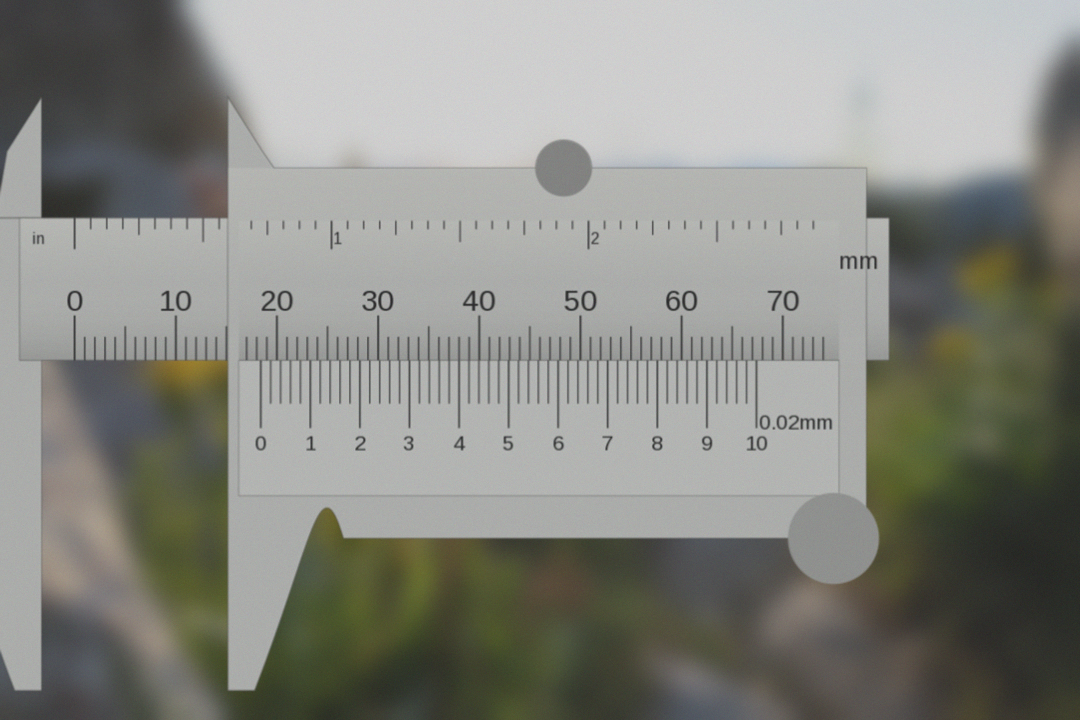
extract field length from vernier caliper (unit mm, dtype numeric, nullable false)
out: 18.4 mm
